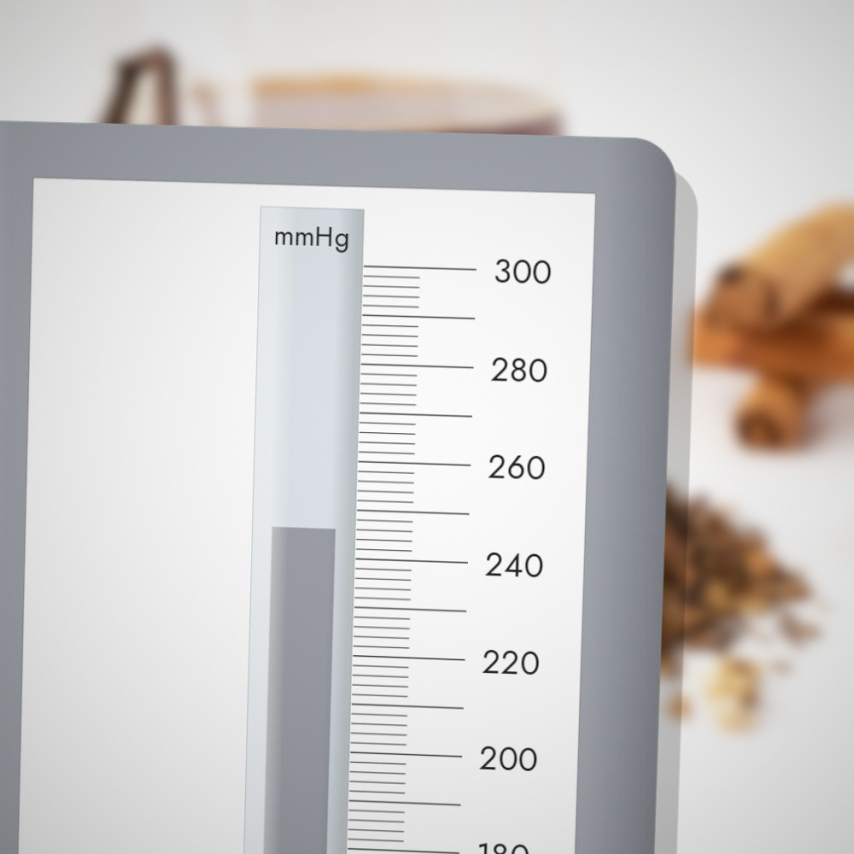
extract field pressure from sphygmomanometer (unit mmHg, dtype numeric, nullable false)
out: 246 mmHg
